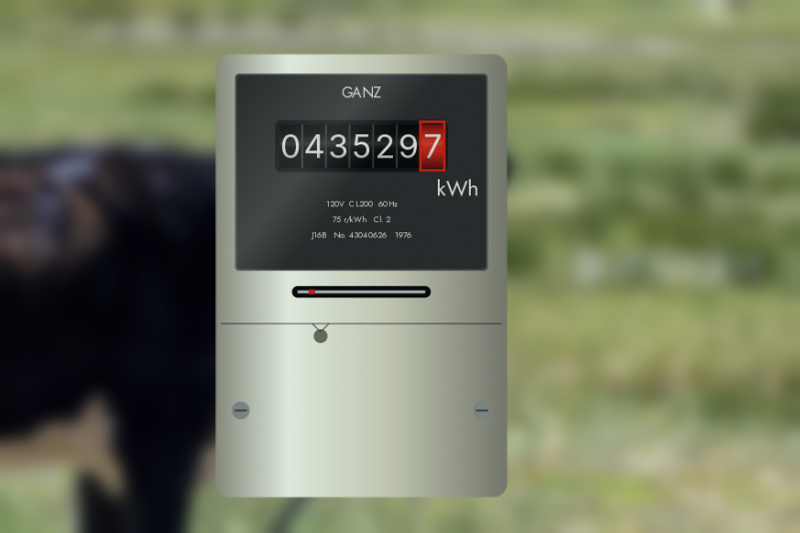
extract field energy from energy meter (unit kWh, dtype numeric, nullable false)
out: 43529.7 kWh
